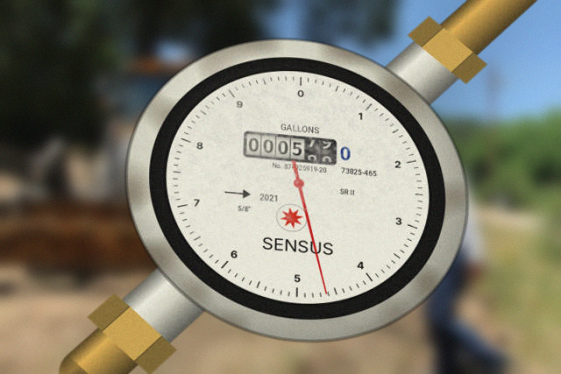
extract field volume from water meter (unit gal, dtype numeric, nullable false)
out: 5794.6 gal
